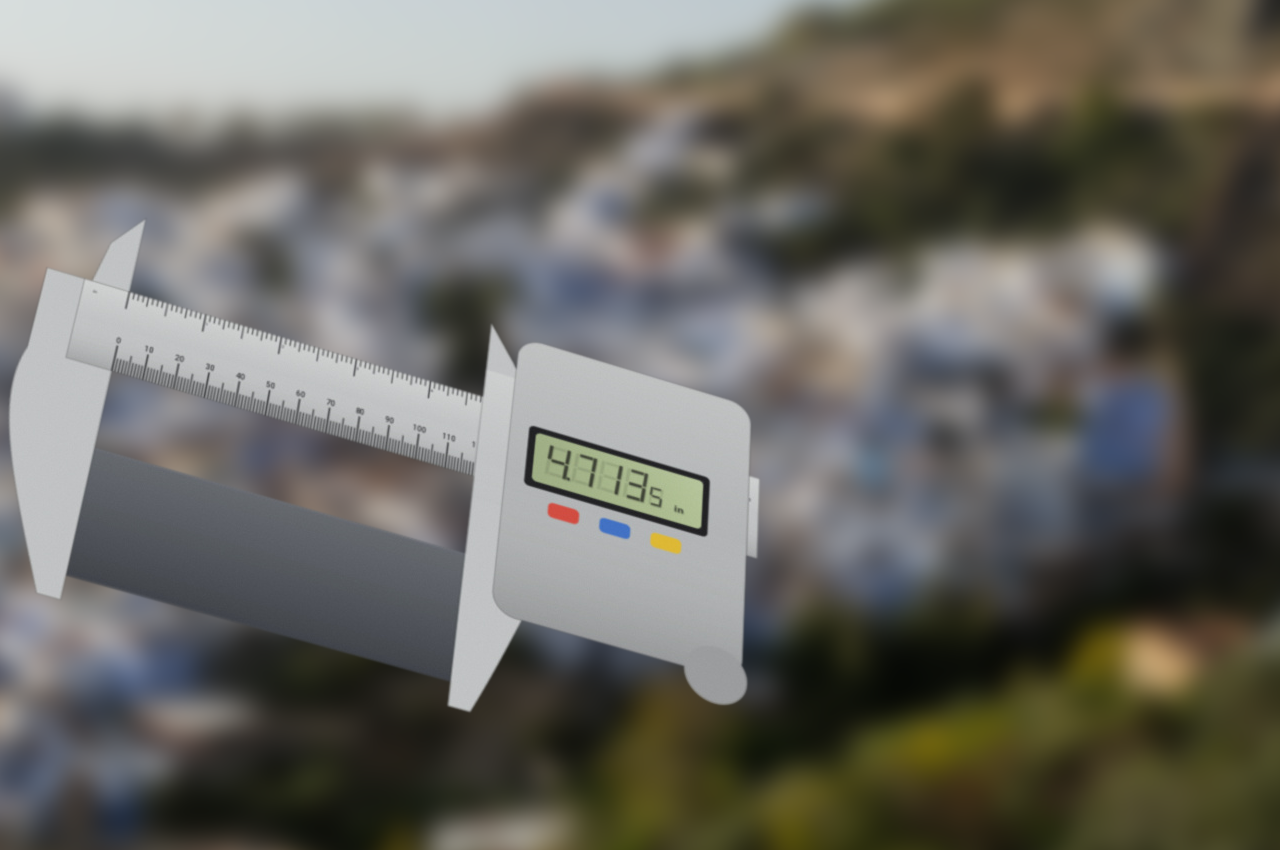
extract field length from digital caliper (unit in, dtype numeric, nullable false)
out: 4.7135 in
